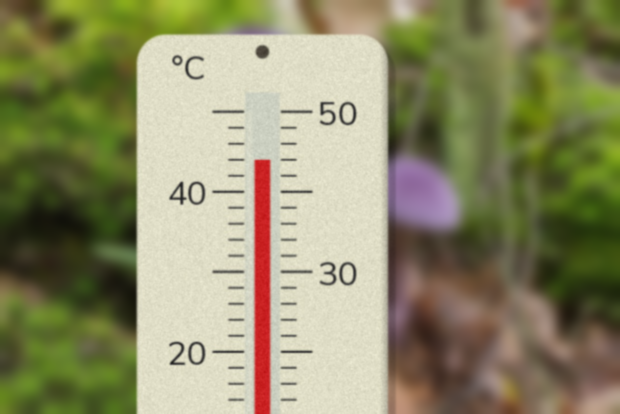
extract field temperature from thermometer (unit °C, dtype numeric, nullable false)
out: 44 °C
